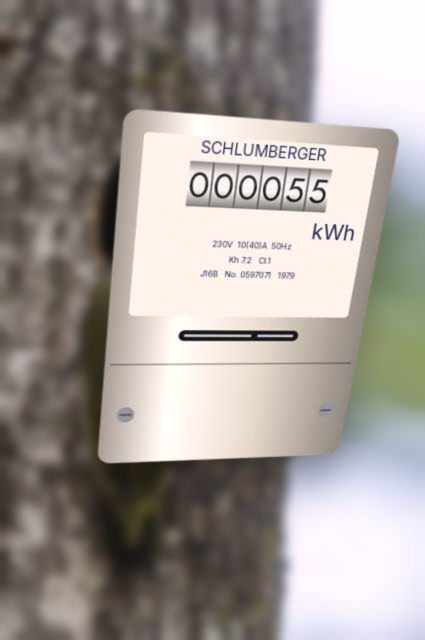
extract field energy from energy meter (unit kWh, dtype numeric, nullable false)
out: 55 kWh
